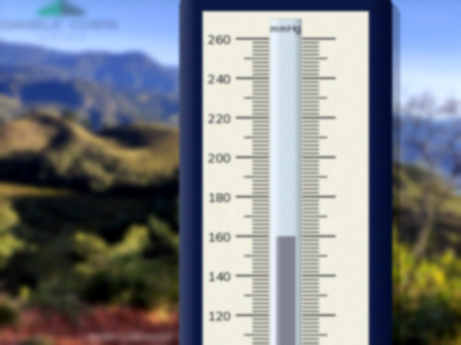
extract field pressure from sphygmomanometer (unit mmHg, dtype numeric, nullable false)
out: 160 mmHg
